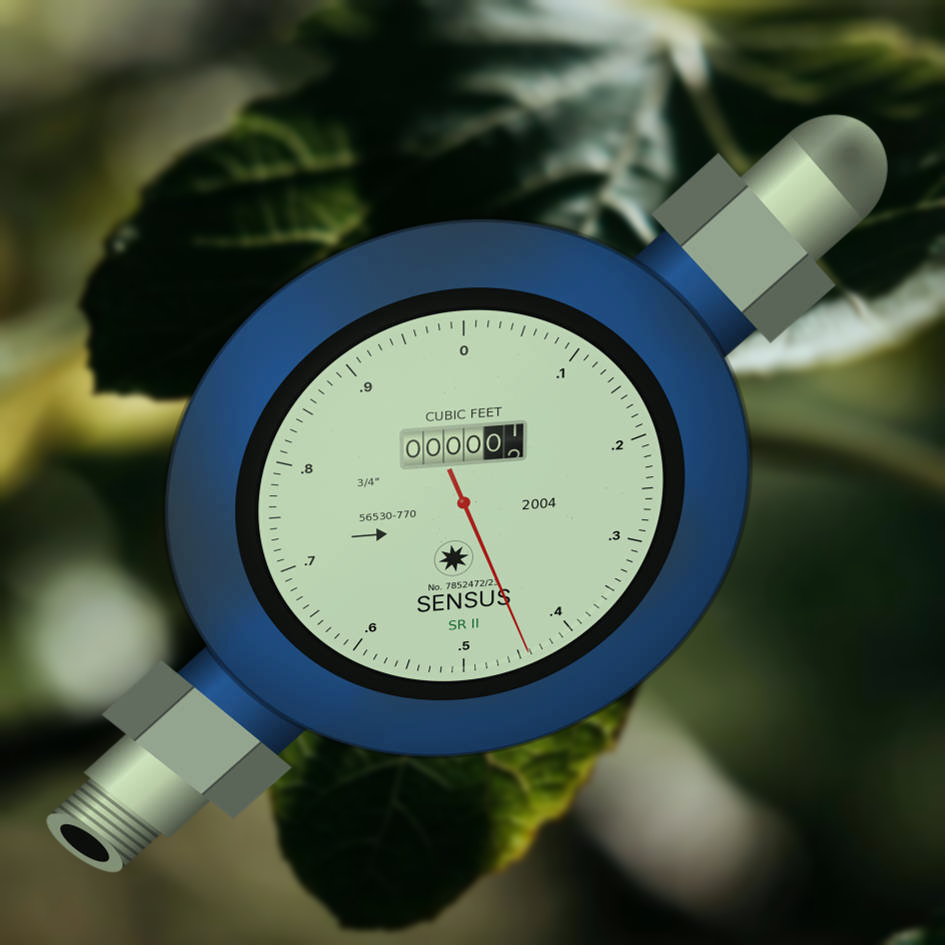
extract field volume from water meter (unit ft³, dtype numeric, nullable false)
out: 1.44 ft³
